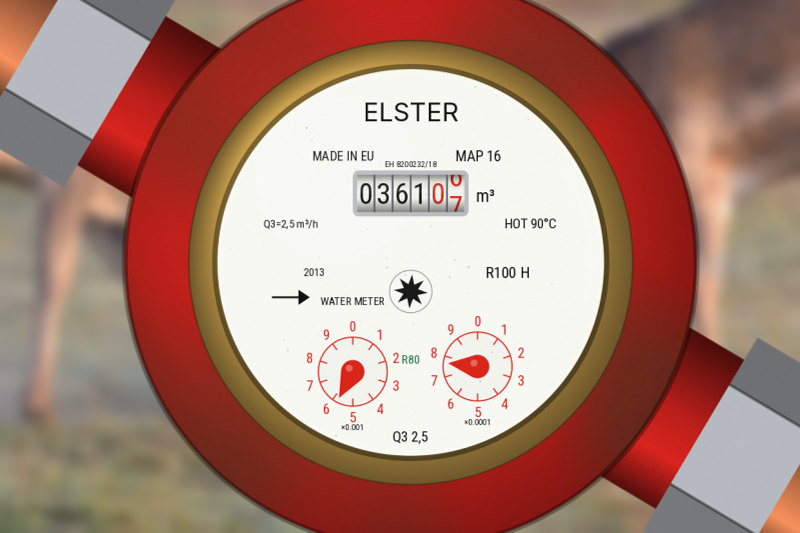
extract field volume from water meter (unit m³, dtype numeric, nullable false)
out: 361.0657 m³
